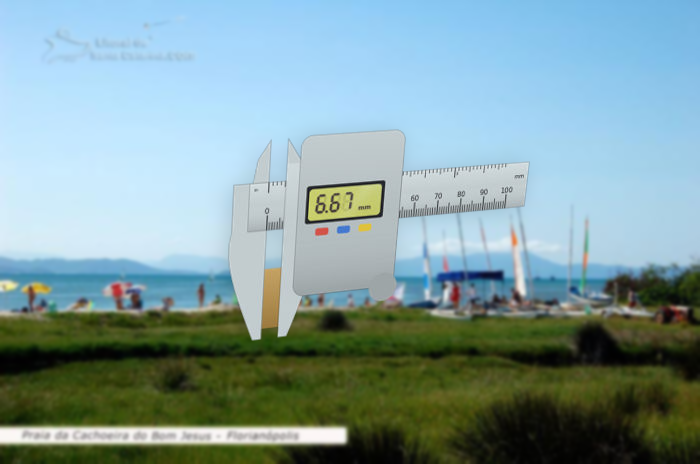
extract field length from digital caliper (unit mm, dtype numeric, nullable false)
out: 6.67 mm
